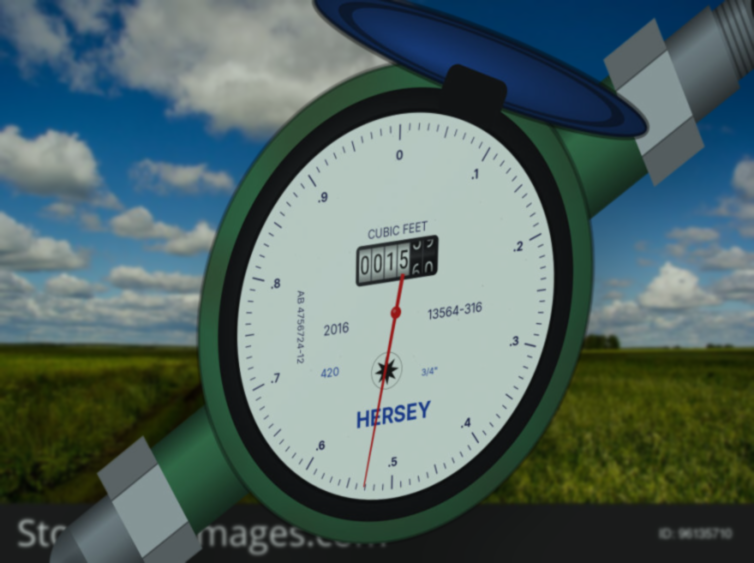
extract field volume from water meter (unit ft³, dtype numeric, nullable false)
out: 1559.53 ft³
